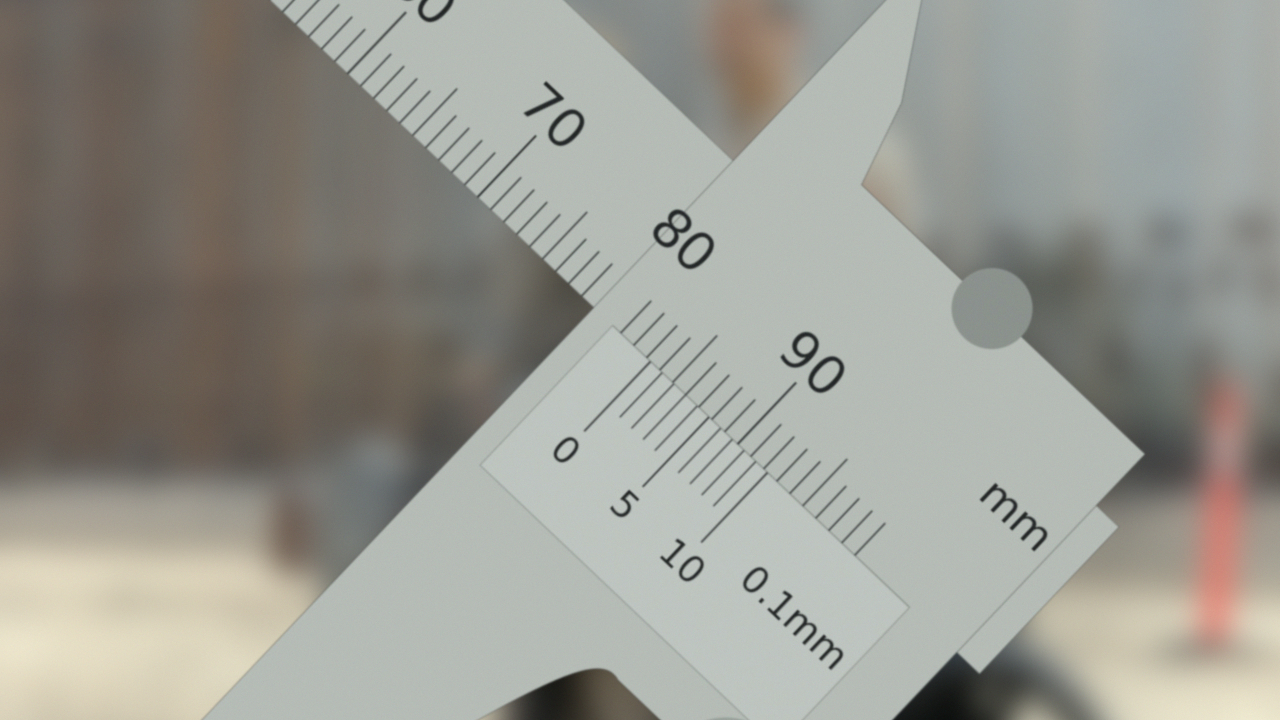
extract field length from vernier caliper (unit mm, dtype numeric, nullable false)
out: 83.3 mm
